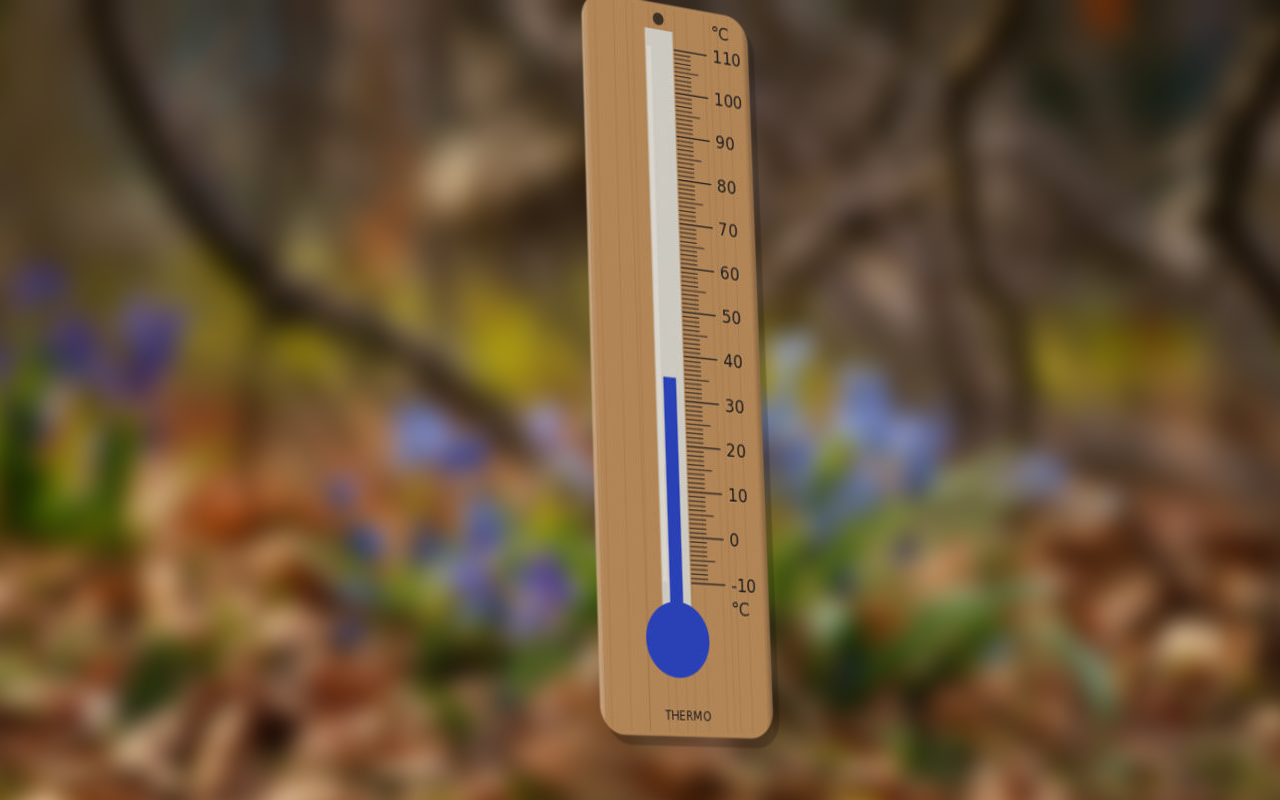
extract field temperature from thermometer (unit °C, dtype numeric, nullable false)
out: 35 °C
